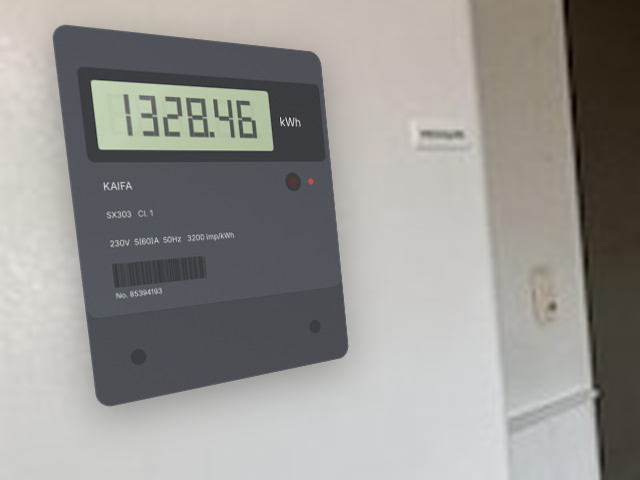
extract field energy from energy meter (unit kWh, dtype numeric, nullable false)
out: 1328.46 kWh
